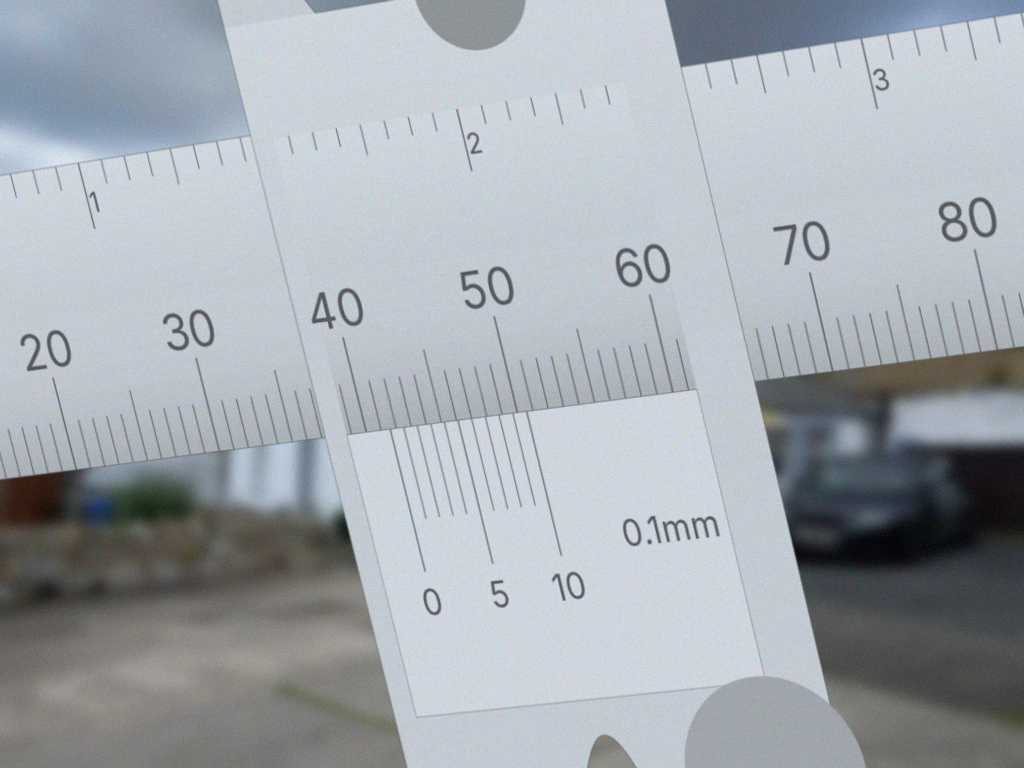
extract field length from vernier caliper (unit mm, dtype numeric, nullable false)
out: 41.6 mm
